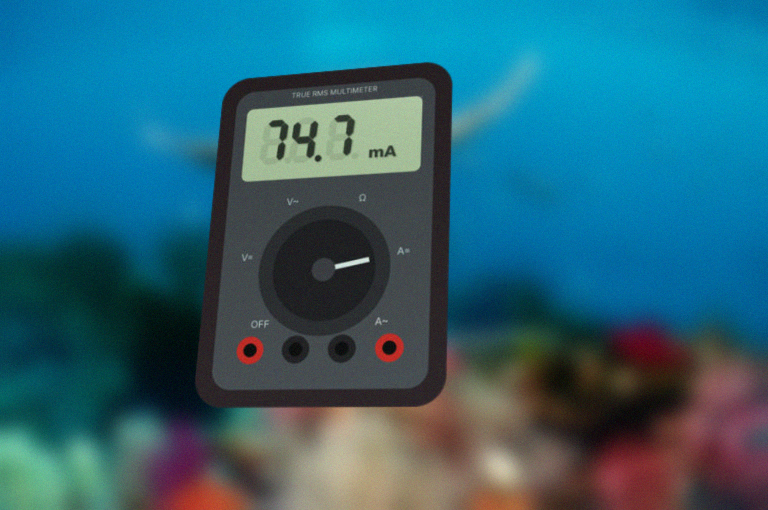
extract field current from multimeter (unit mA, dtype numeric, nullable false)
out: 74.7 mA
